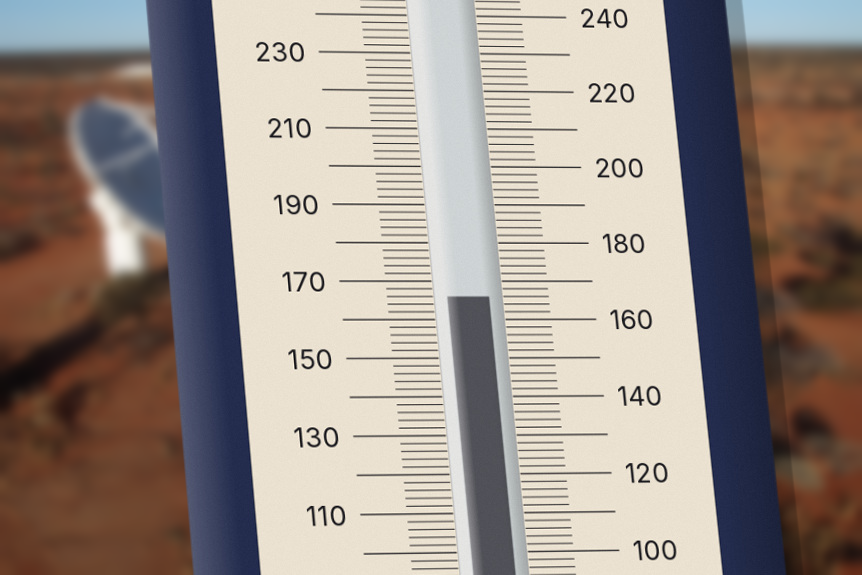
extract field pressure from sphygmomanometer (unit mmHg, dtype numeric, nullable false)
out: 166 mmHg
